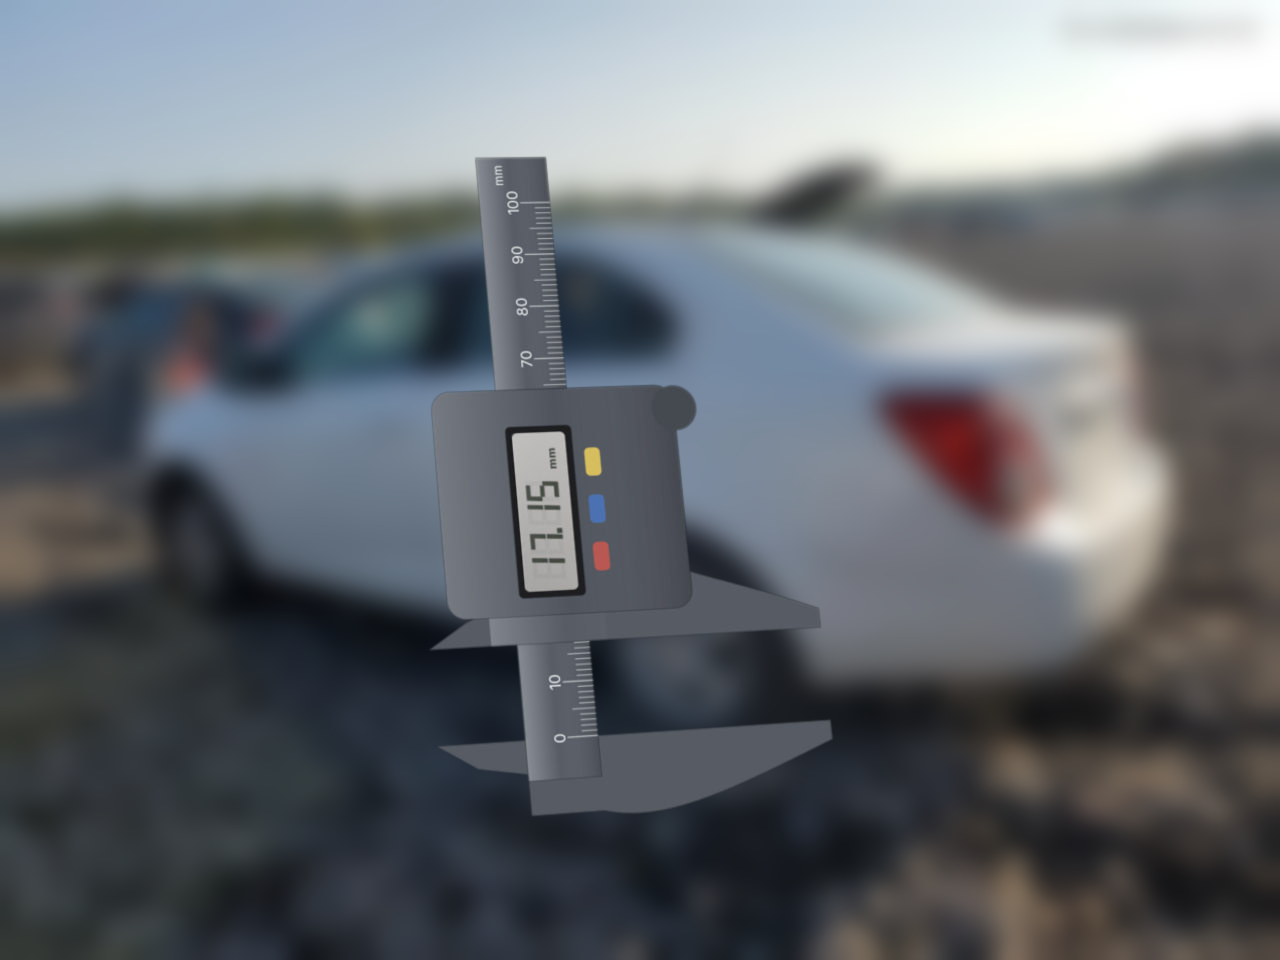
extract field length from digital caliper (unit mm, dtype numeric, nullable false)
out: 17.15 mm
